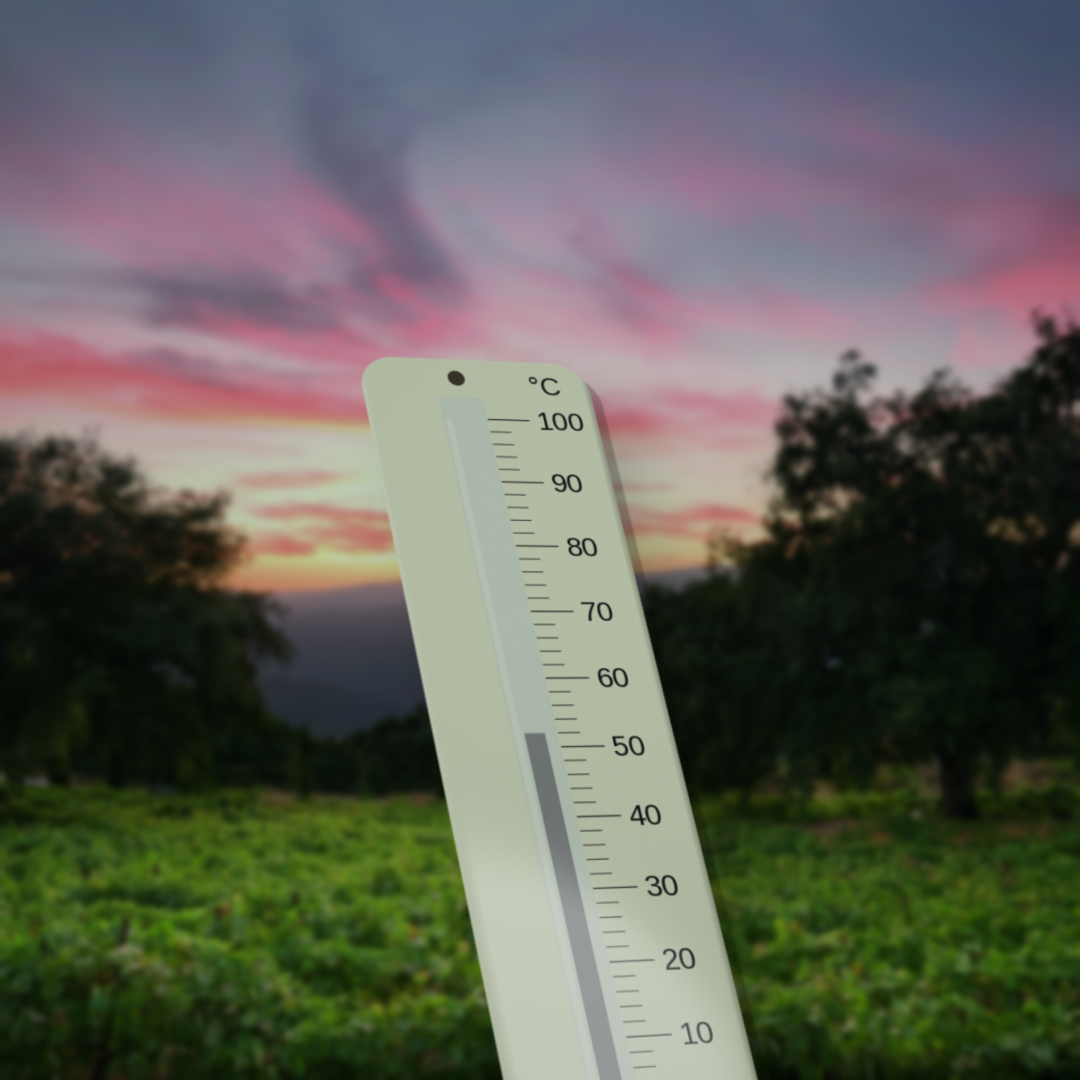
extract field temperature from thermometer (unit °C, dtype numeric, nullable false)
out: 52 °C
